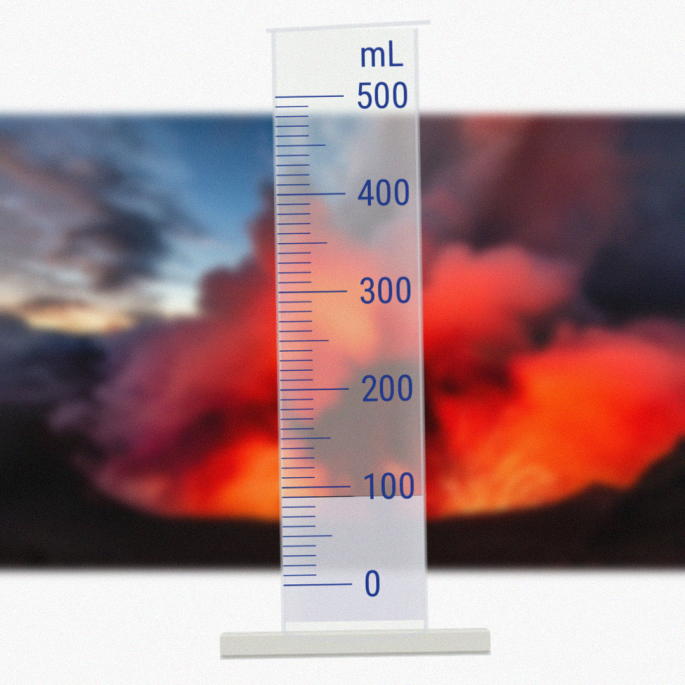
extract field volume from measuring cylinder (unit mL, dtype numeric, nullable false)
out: 90 mL
